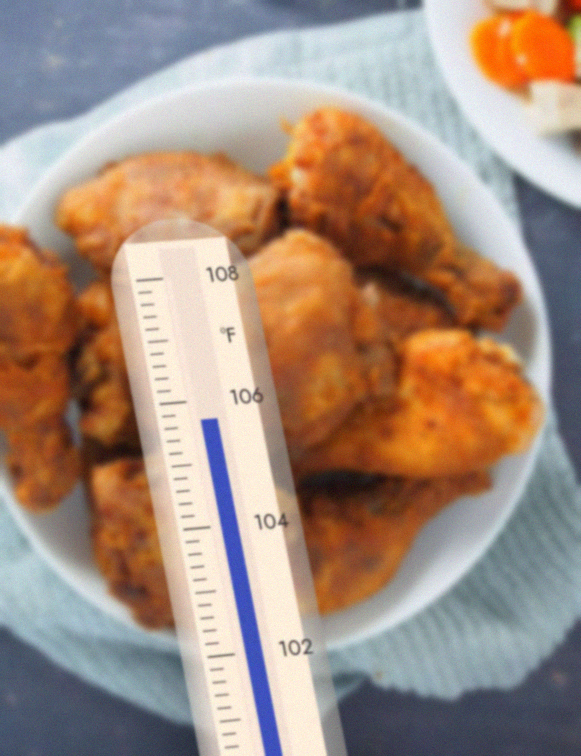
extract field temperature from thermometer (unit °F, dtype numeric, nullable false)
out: 105.7 °F
